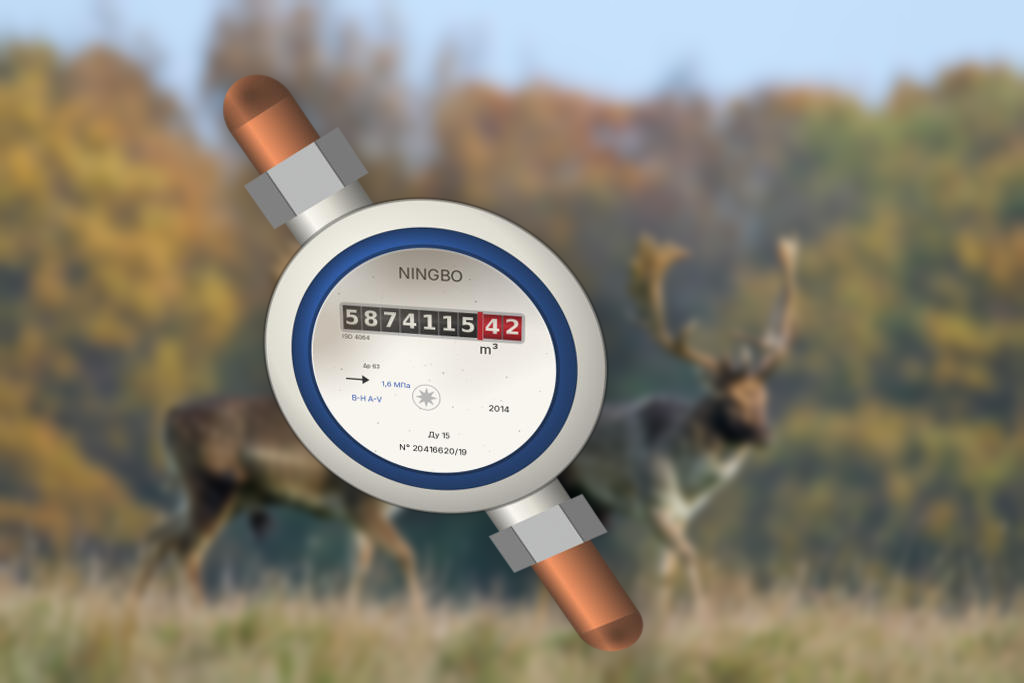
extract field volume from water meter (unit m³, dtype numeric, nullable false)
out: 5874115.42 m³
